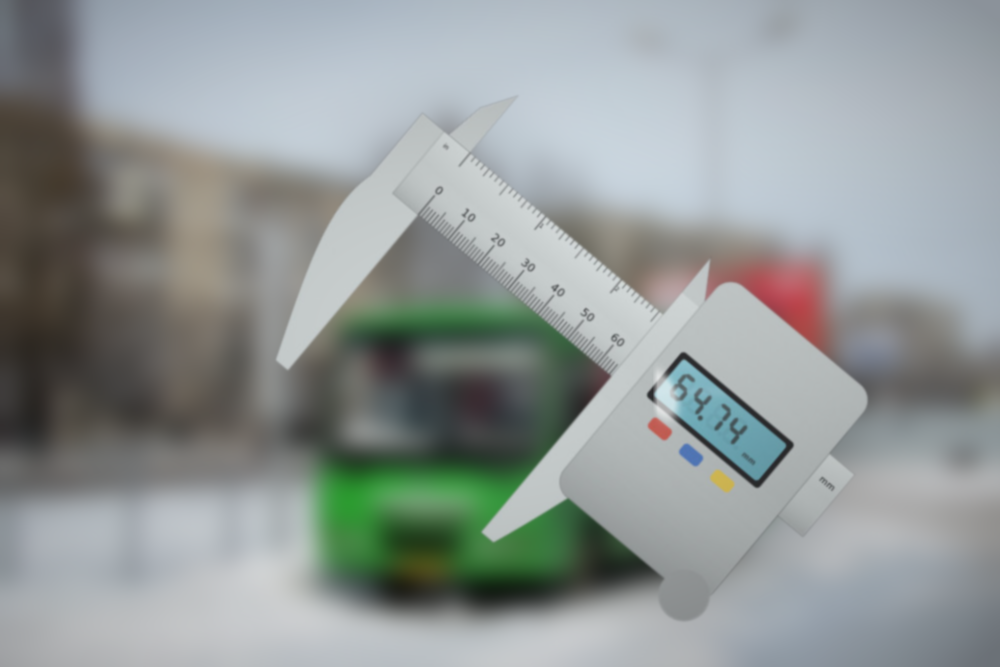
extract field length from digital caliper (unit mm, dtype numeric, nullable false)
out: 64.74 mm
